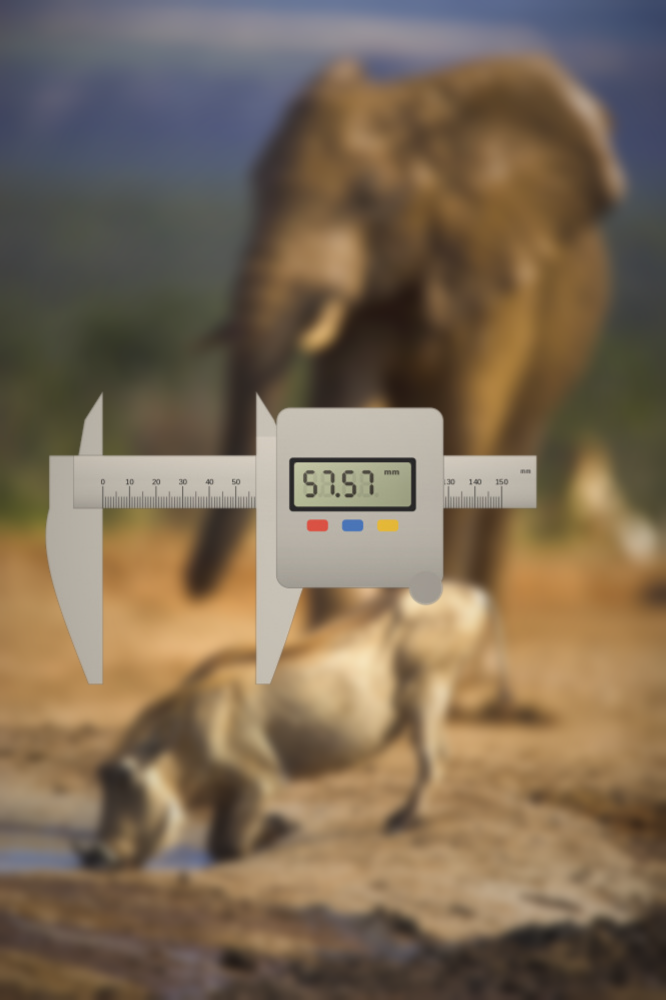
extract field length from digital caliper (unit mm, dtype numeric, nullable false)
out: 57.57 mm
